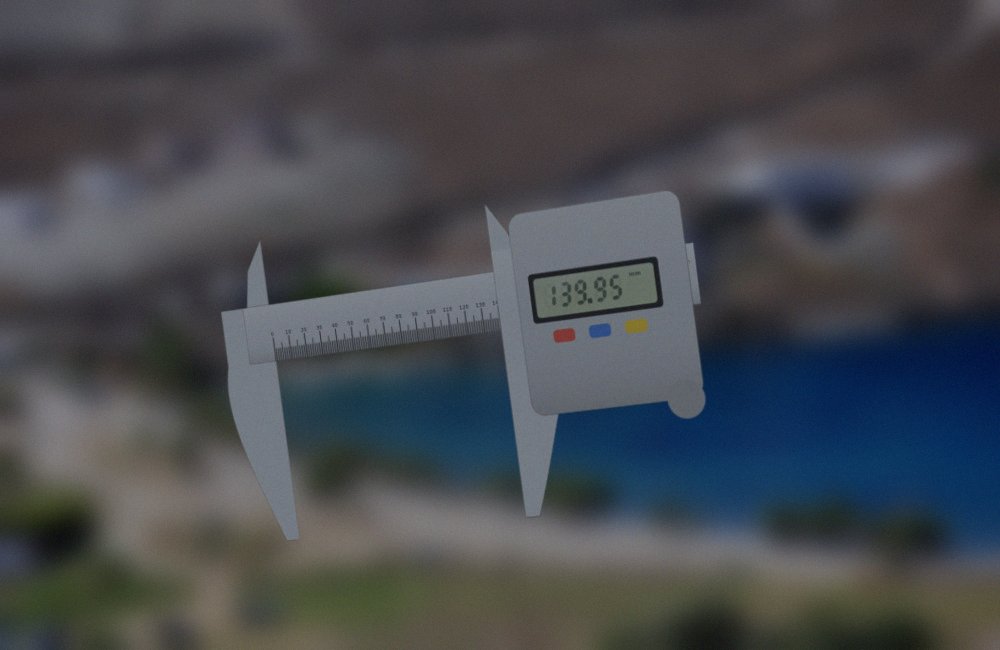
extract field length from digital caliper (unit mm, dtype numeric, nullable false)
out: 139.95 mm
